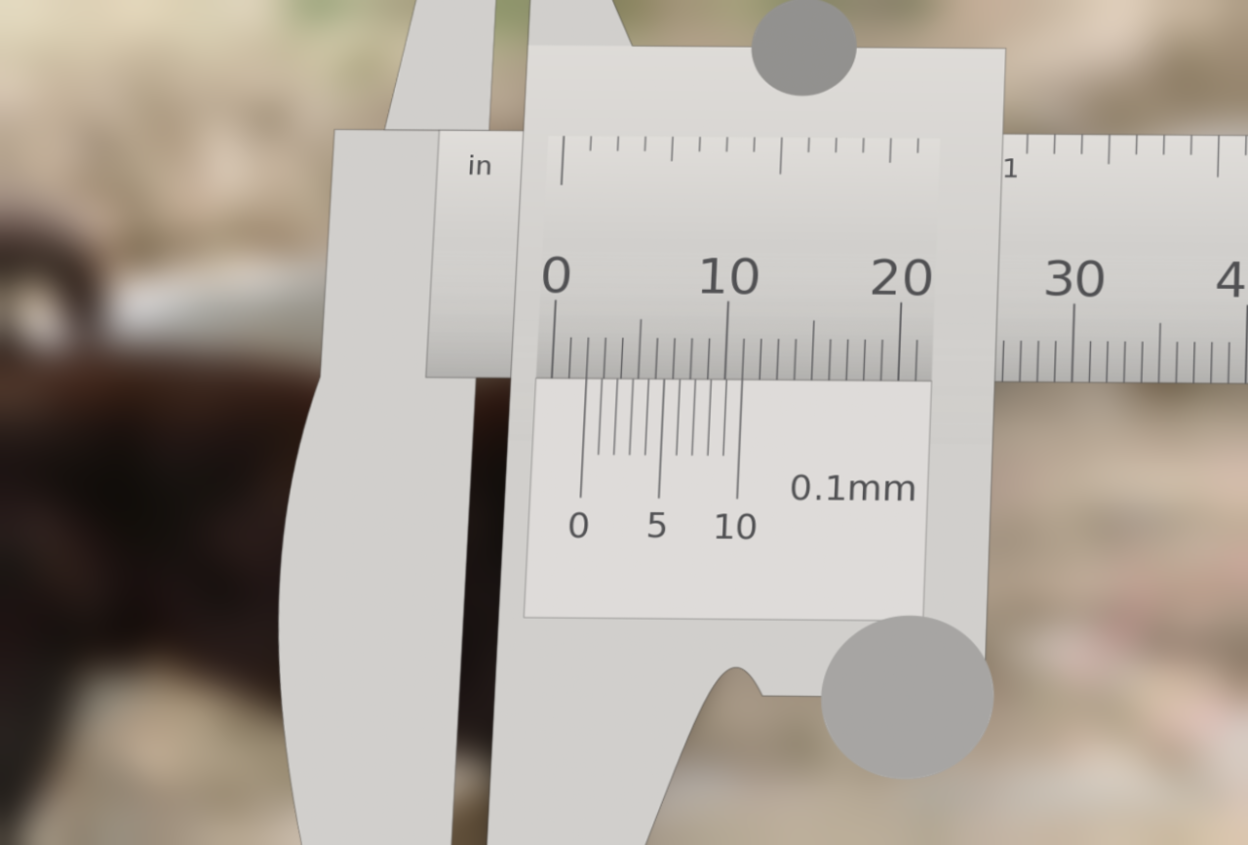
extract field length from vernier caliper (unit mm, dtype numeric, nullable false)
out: 2.0 mm
